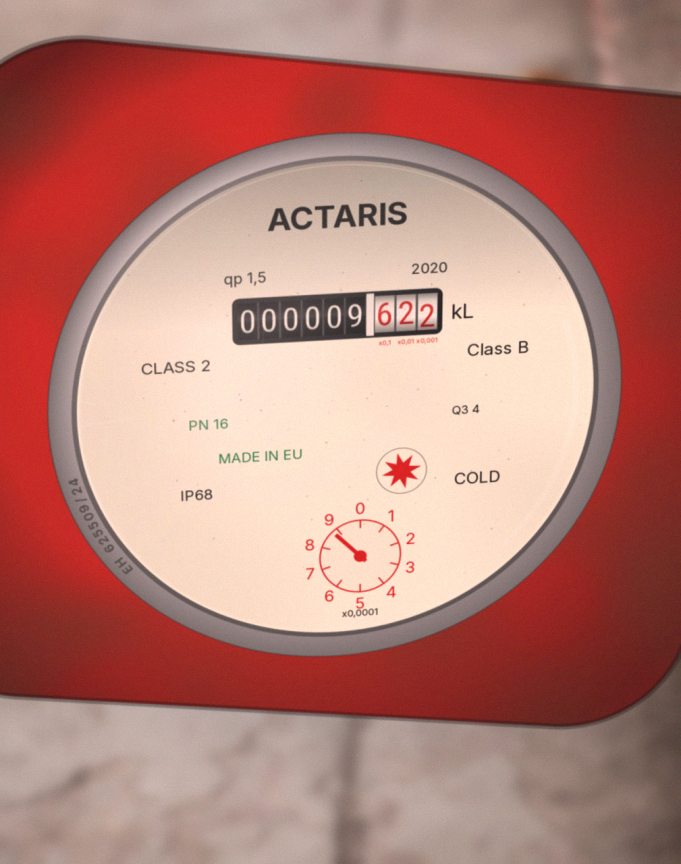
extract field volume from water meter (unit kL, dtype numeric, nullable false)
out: 9.6218 kL
